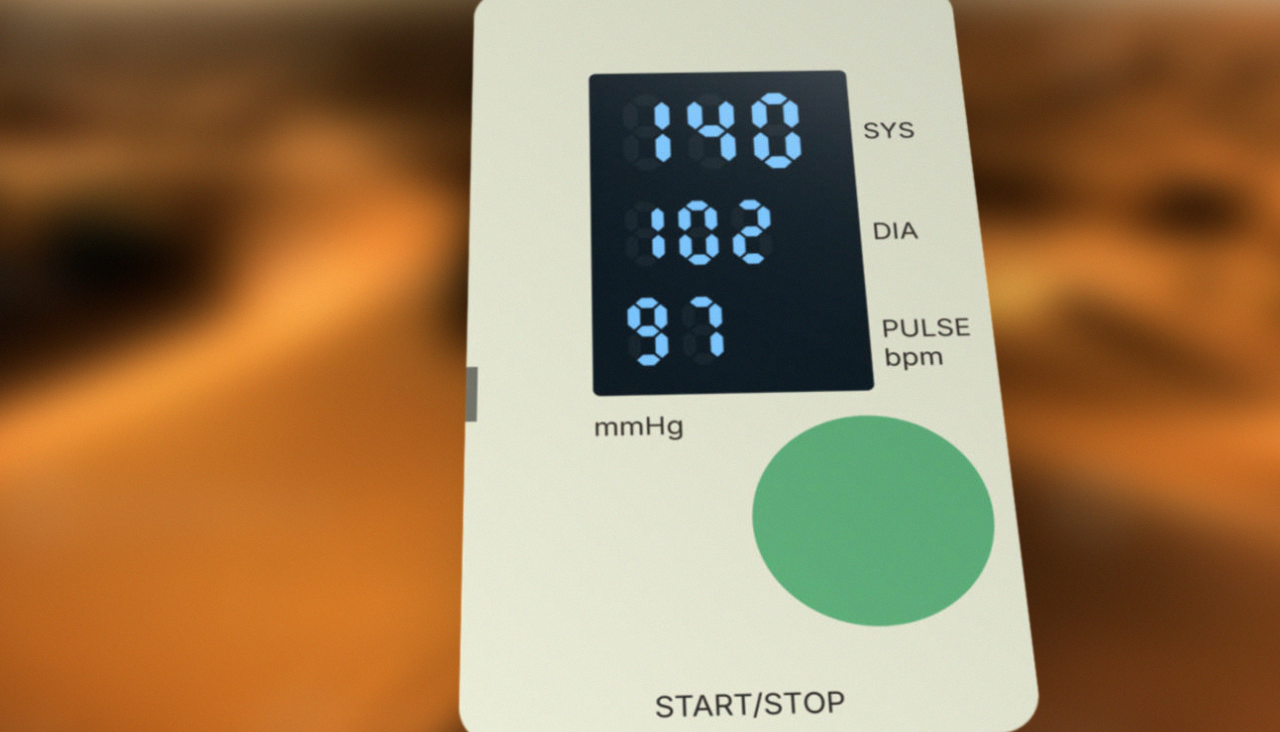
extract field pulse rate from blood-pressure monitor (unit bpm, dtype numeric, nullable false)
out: 97 bpm
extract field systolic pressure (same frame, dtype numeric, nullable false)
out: 140 mmHg
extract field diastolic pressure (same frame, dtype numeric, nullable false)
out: 102 mmHg
